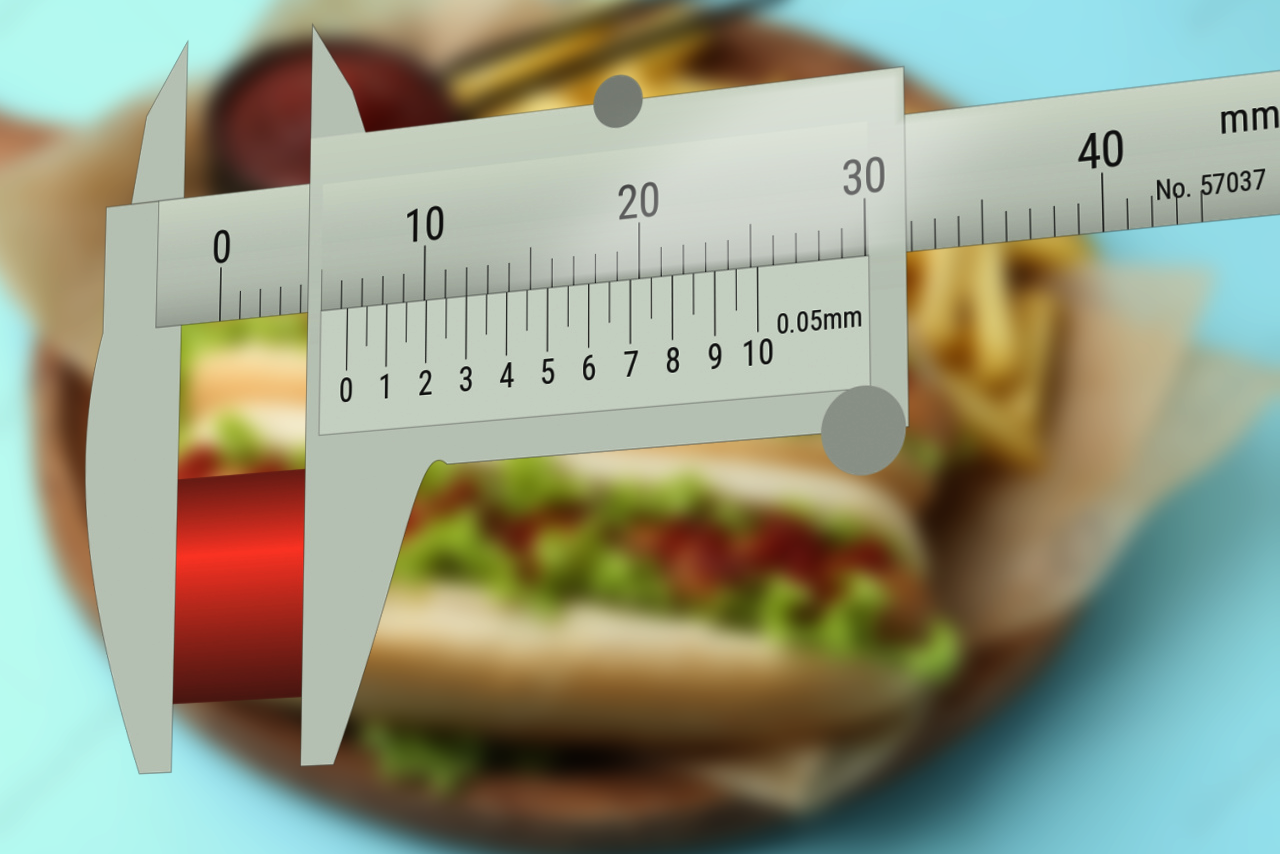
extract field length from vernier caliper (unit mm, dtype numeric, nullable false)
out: 6.3 mm
